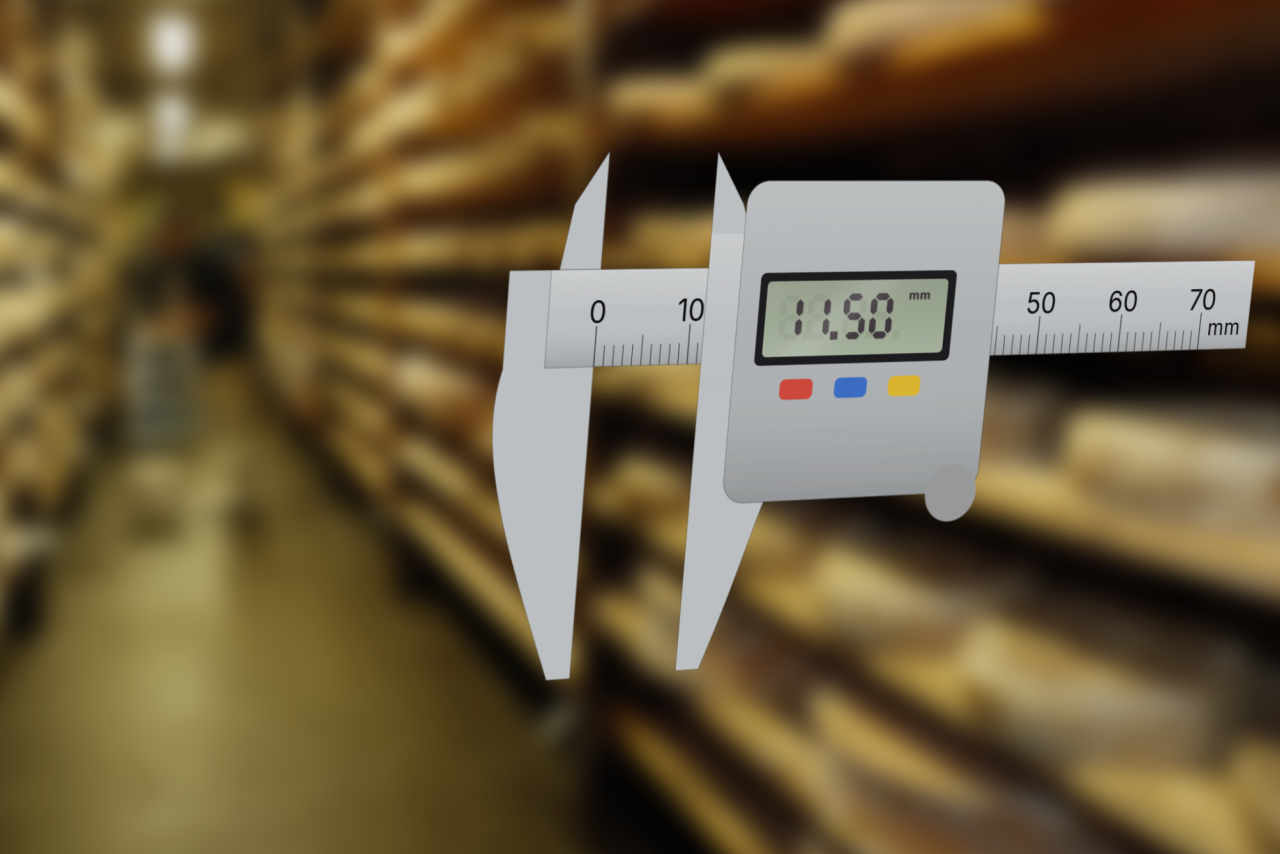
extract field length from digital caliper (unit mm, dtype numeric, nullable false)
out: 11.50 mm
